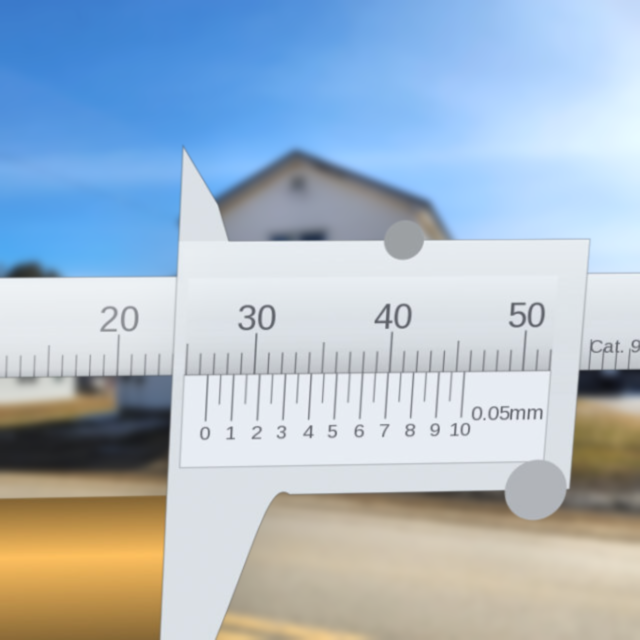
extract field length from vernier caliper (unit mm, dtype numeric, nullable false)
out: 26.6 mm
